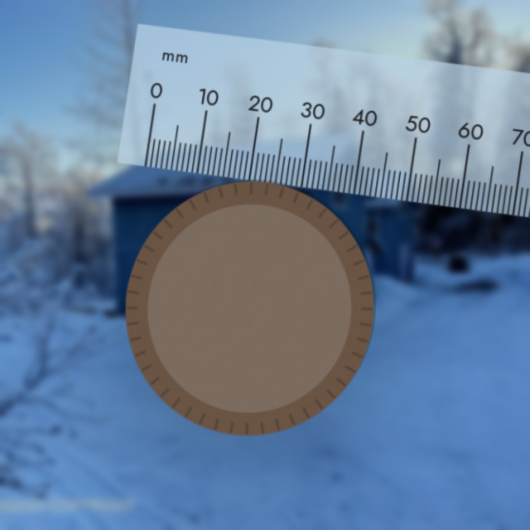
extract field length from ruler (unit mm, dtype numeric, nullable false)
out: 47 mm
